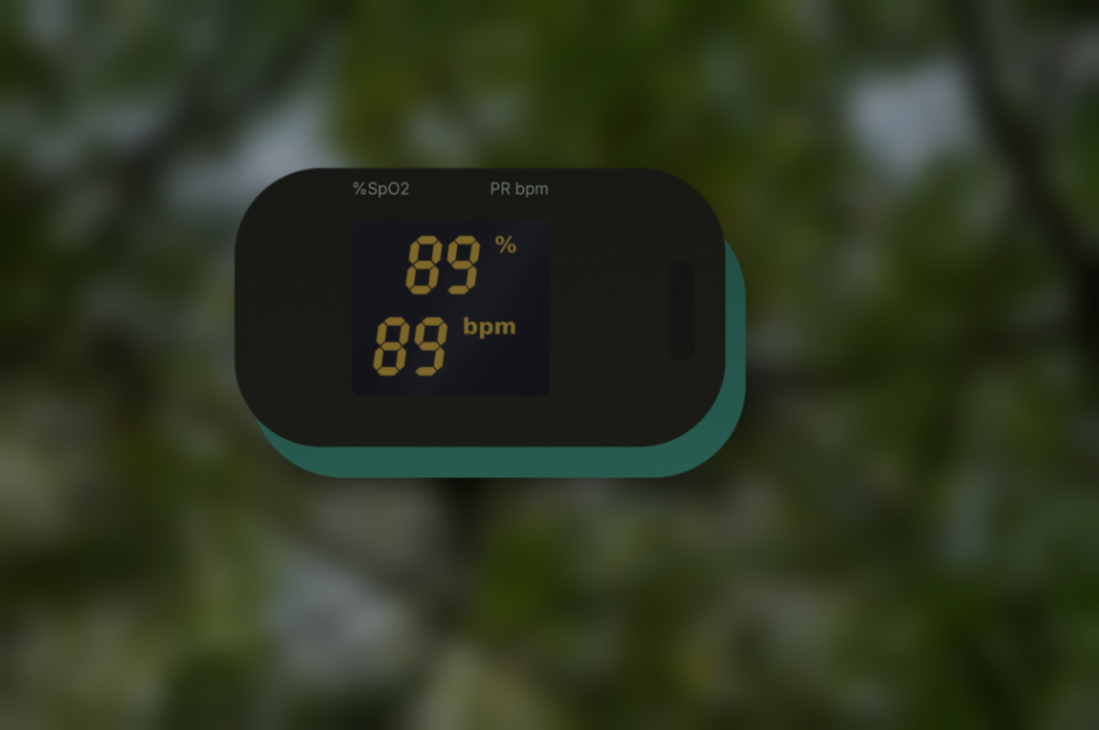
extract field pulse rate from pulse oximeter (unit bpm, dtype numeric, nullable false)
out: 89 bpm
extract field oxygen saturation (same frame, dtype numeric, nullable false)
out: 89 %
